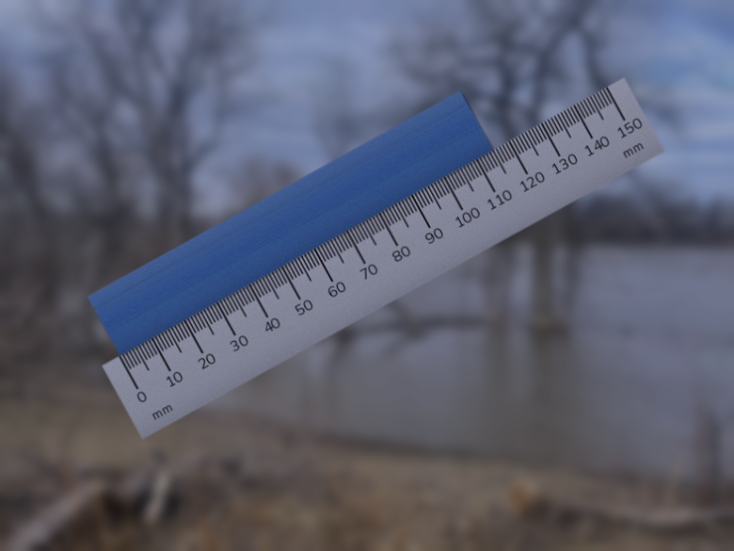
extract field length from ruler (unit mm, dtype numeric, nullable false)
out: 115 mm
